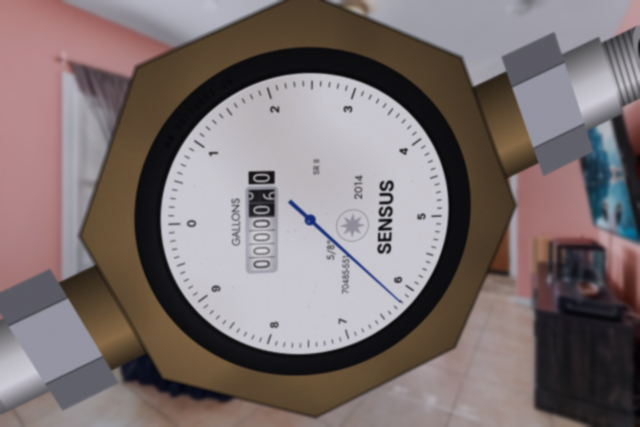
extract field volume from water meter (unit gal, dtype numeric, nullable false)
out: 56.2 gal
